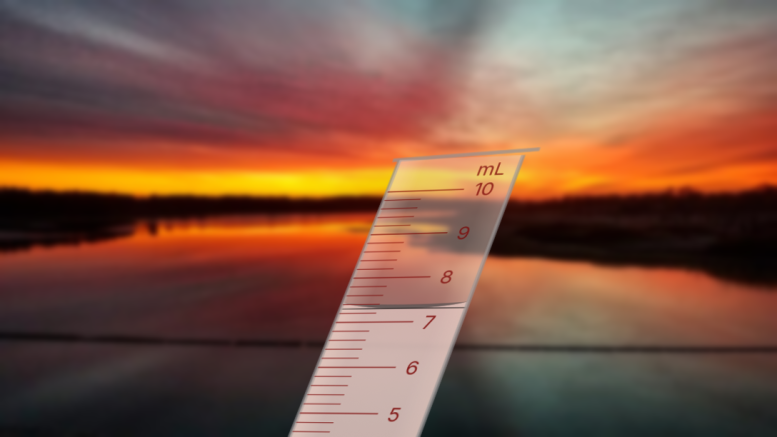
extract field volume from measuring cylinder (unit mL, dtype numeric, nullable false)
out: 7.3 mL
